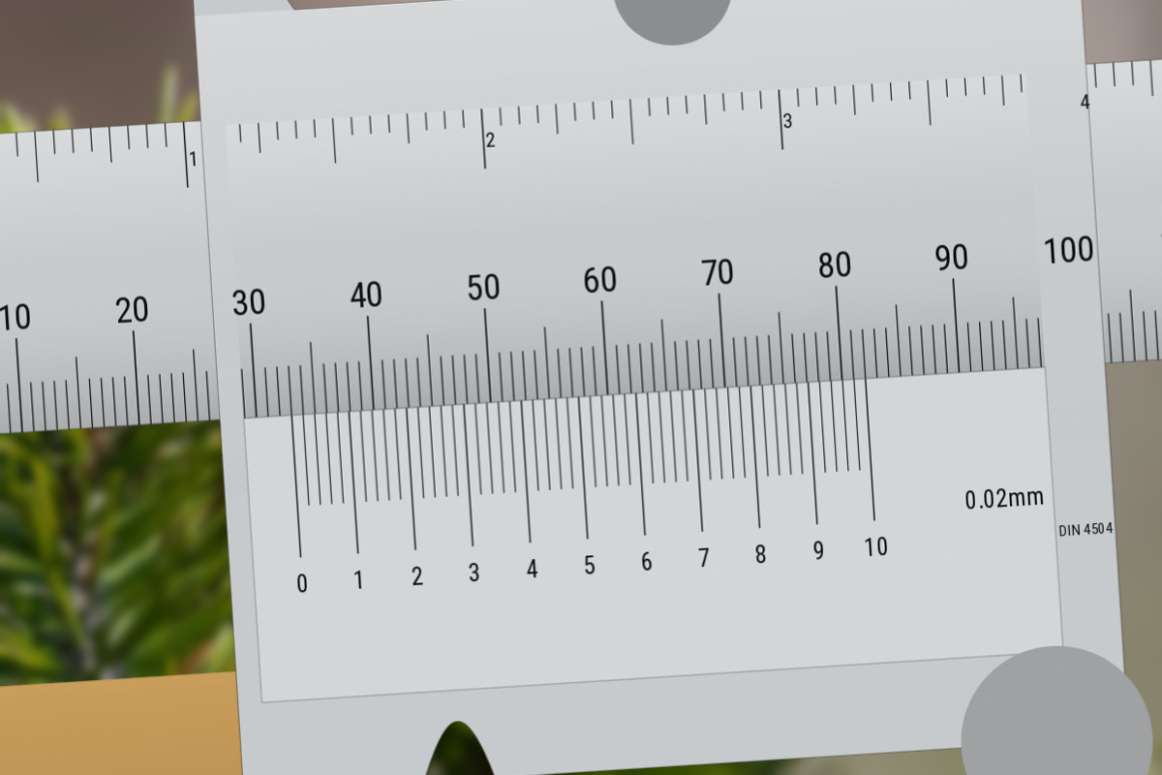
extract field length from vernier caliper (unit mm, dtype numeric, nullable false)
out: 33.0 mm
